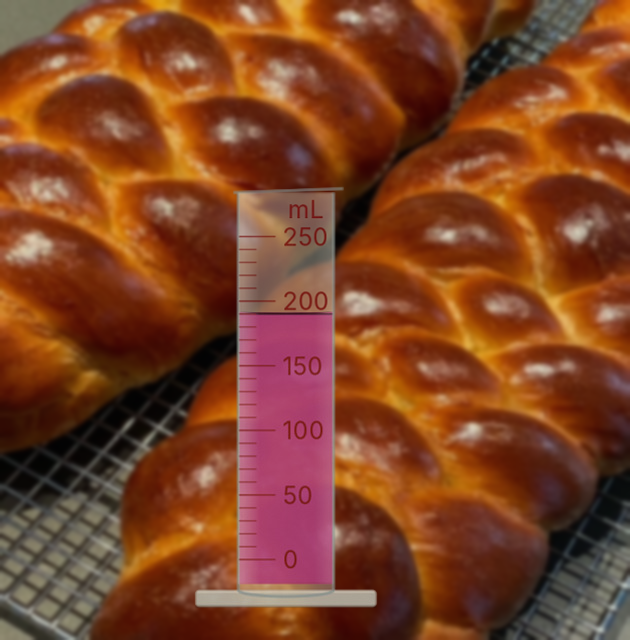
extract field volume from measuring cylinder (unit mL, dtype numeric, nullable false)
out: 190 mL
